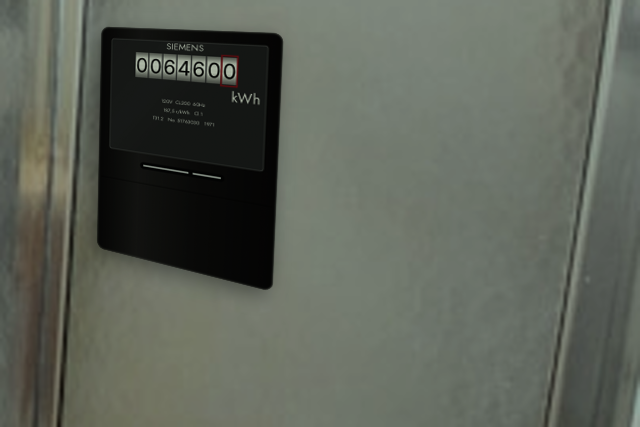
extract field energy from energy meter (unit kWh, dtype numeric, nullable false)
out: 6460.0 kWh
